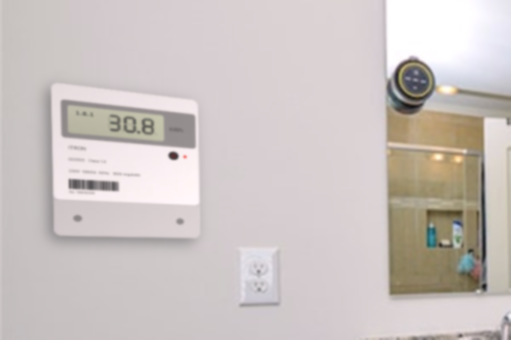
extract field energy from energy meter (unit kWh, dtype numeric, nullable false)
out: 30.8 kWh
